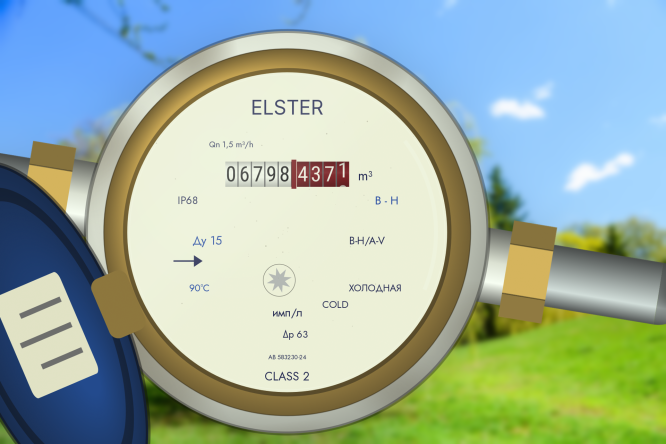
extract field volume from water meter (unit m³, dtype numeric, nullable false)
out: 6798.4371 m³
